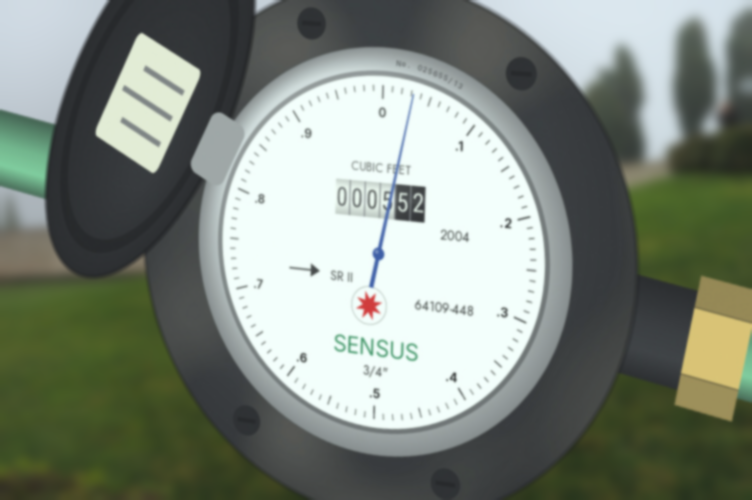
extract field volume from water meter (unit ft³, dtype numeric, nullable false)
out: 552.03 ft³
